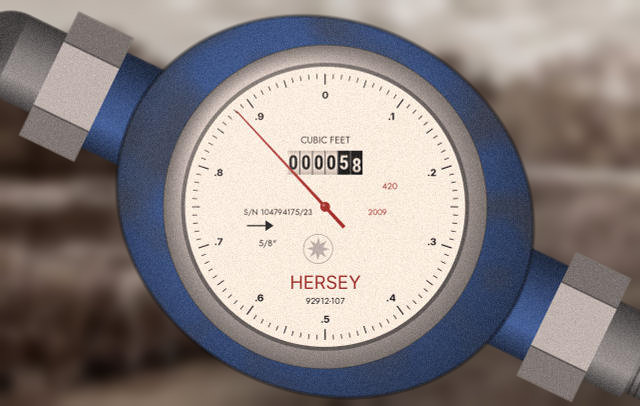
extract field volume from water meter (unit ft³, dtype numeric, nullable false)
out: 57.88 ft³
